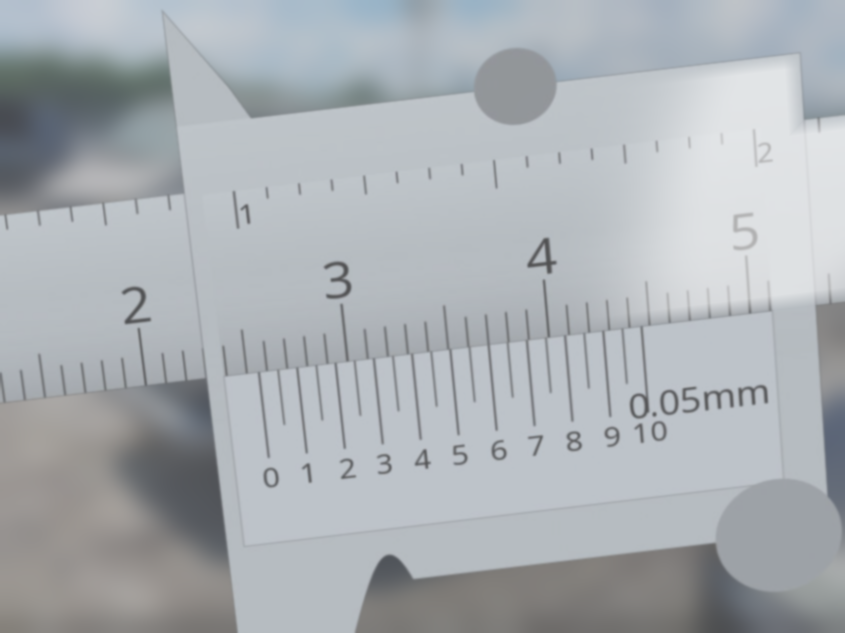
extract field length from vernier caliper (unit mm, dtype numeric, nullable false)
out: 25.6 mm
